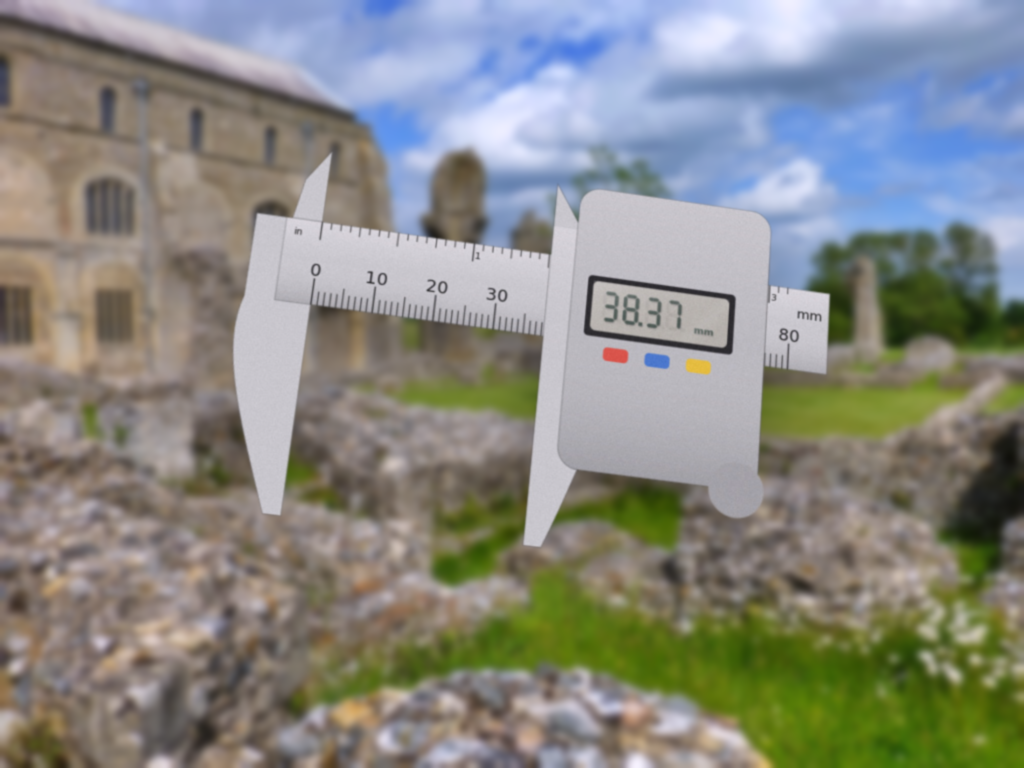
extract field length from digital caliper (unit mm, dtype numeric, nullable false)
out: 38.37 mm
